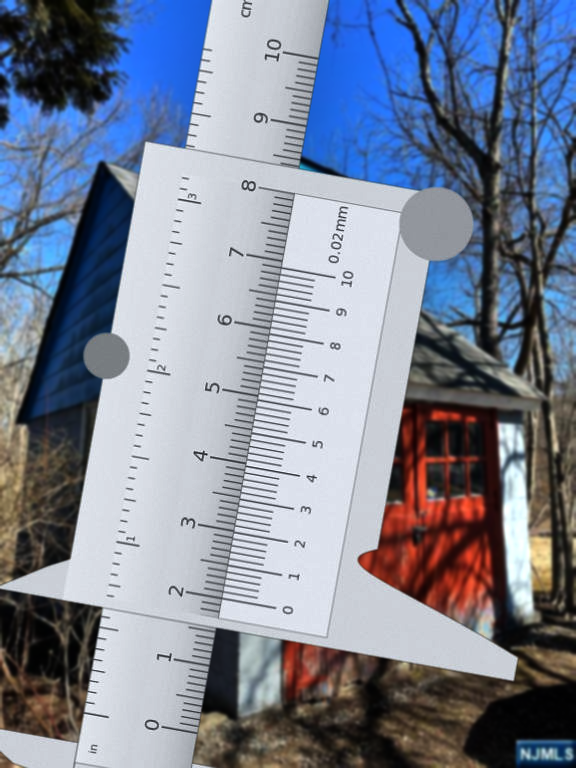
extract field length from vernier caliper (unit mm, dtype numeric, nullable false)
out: 20.0 mm
